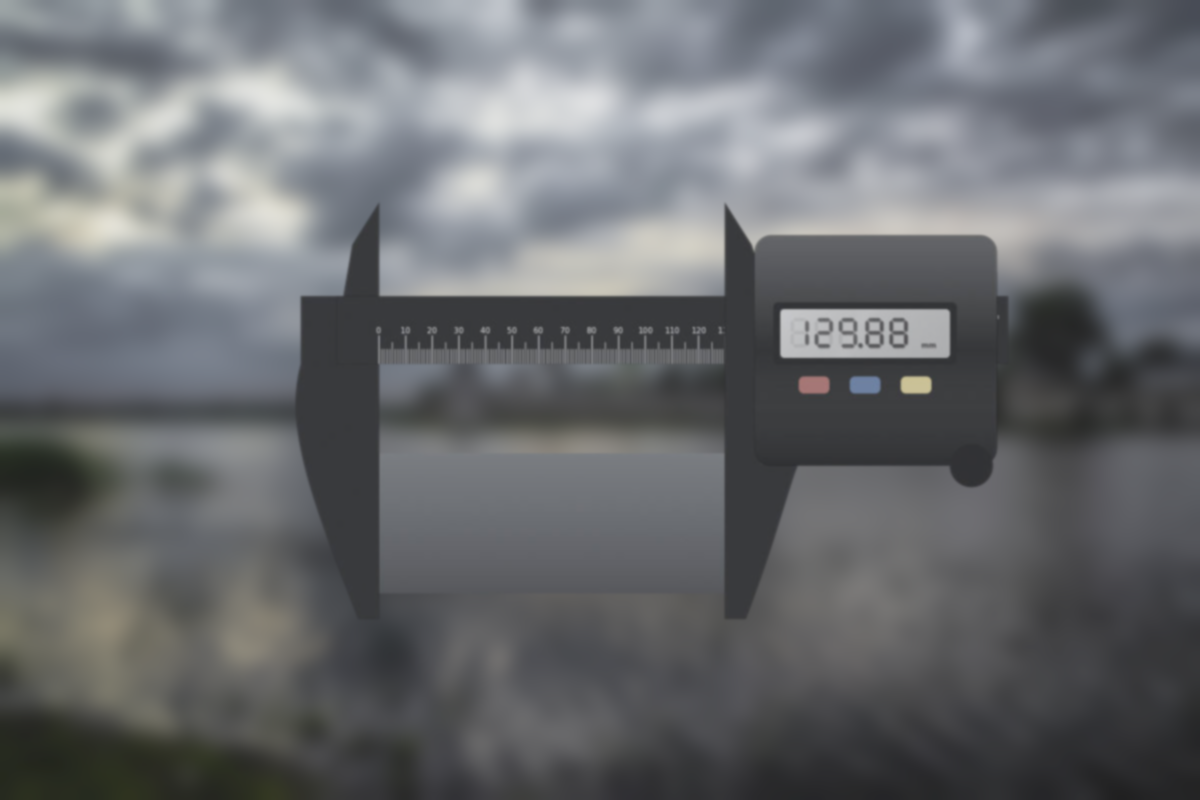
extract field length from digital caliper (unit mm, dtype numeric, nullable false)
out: 129.88 mm
